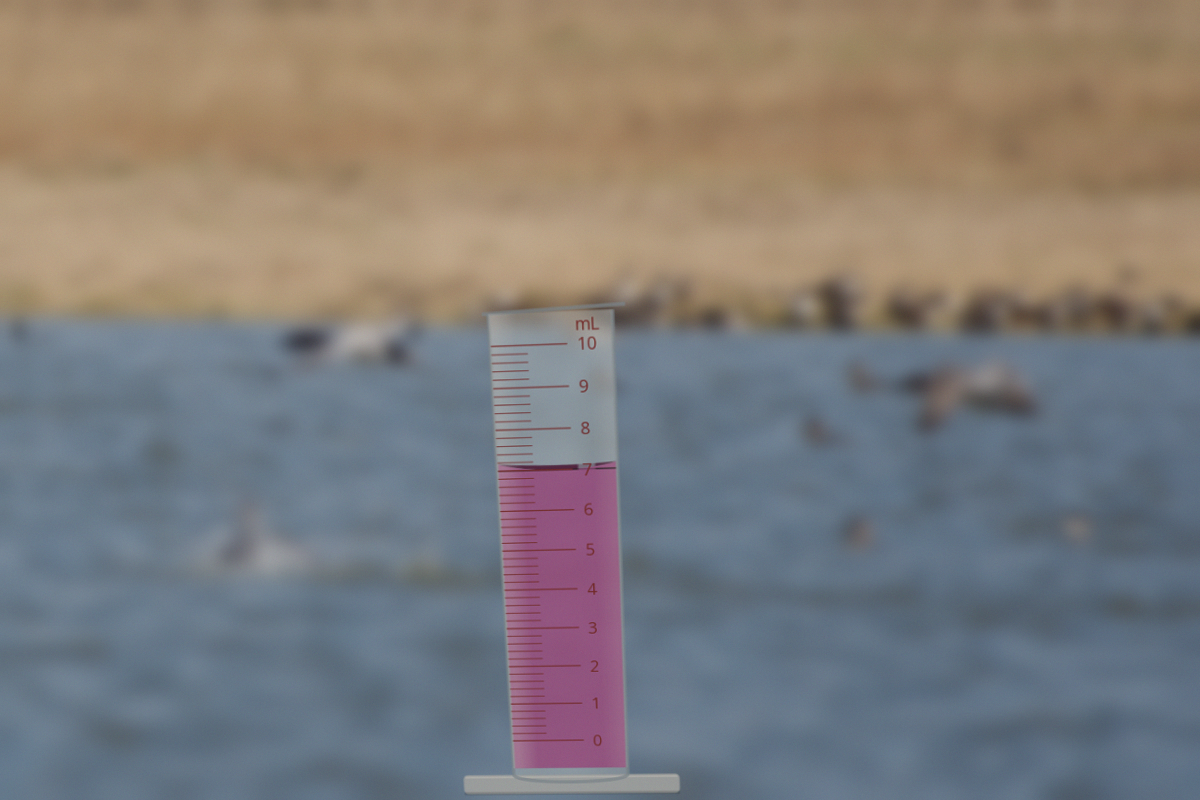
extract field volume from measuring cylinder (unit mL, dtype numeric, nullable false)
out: 7 mL
